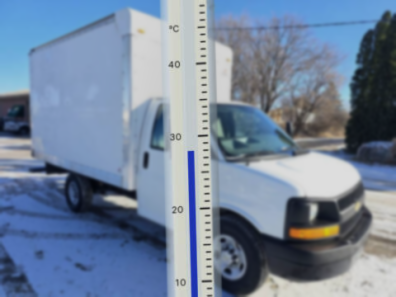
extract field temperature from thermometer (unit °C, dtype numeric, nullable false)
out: 28 °C
